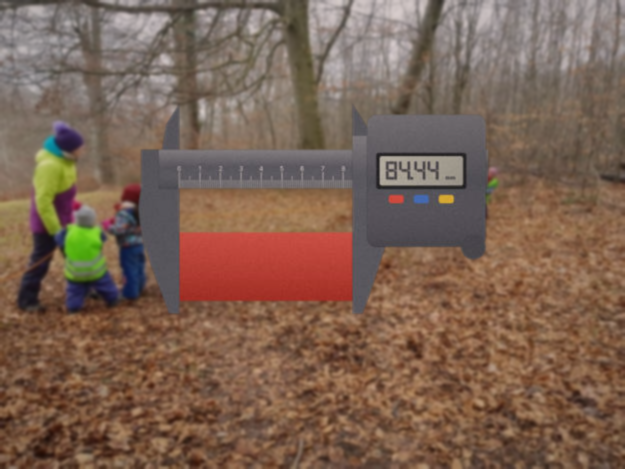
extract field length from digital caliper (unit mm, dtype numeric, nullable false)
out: 84.44 mm
